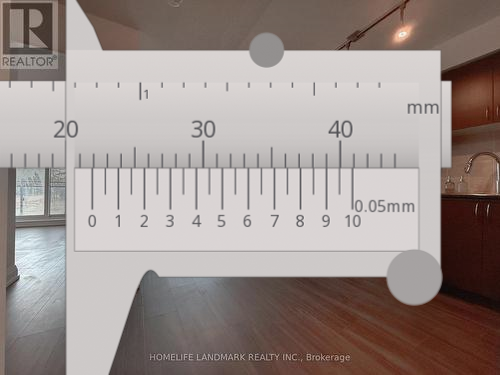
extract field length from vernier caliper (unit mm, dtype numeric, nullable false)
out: 21.9 mm
